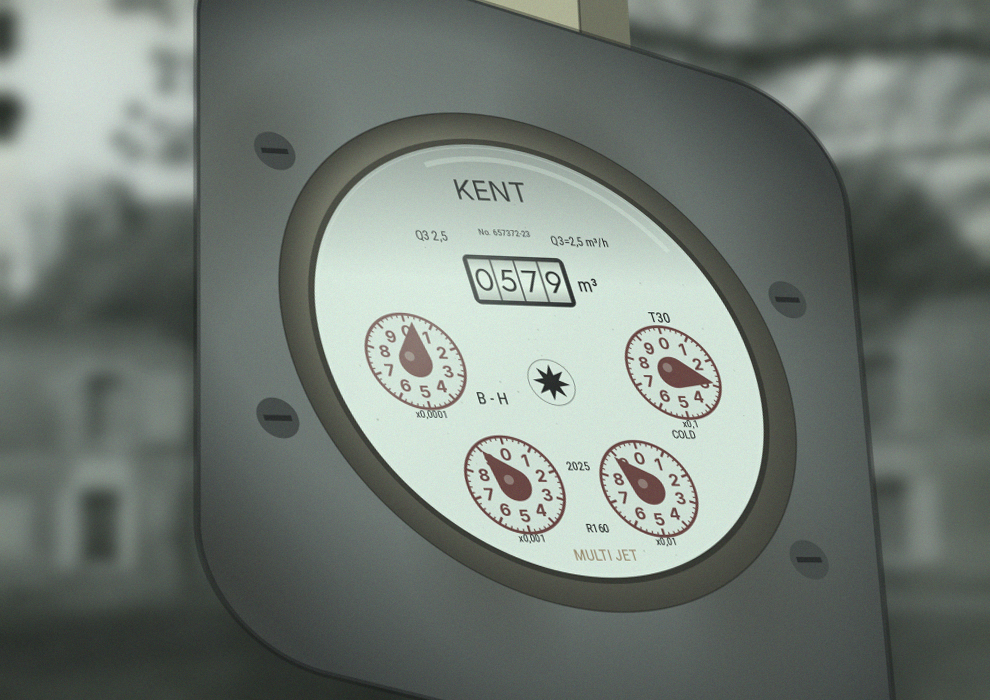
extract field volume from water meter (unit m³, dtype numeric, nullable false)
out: 579.2890 m³
